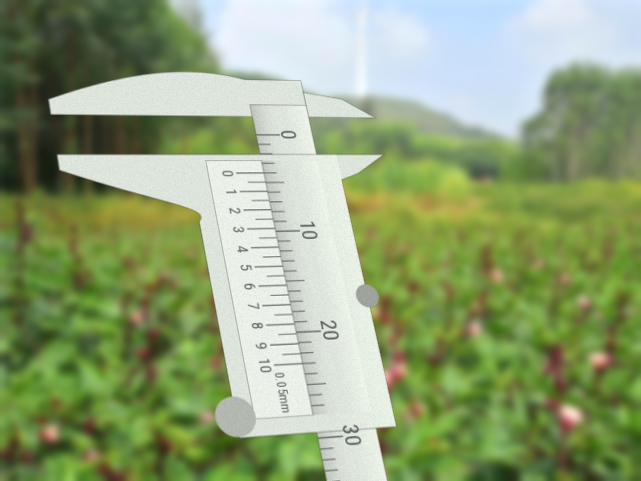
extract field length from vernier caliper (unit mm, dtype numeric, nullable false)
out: 4.0 mm
